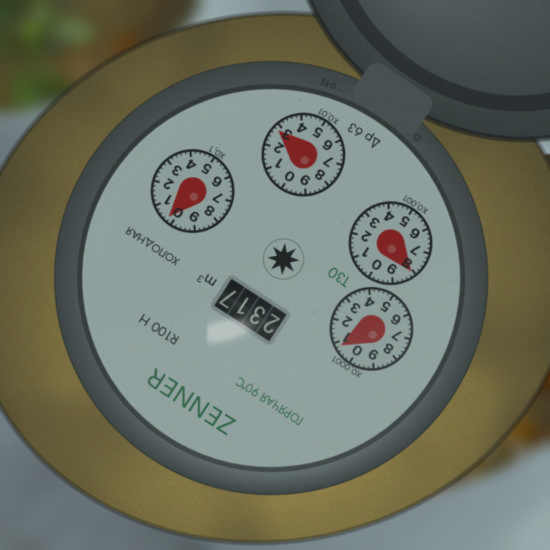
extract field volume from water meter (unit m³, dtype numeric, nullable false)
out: 2317.0280 m³
